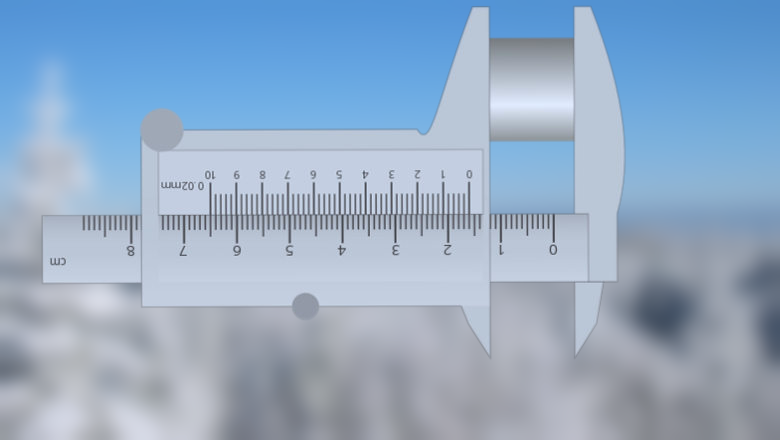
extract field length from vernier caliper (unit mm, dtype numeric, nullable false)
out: 16.0 mm
